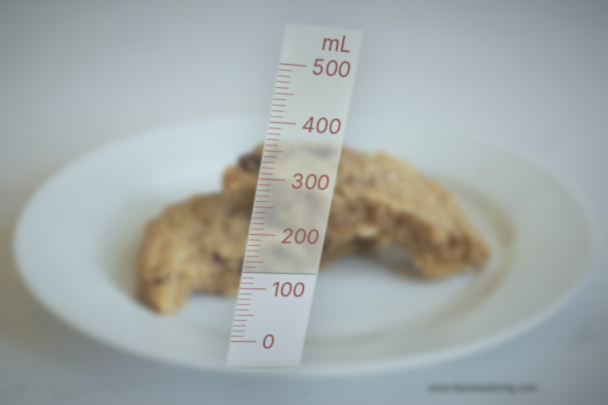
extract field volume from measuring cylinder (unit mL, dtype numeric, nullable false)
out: 130 mL
